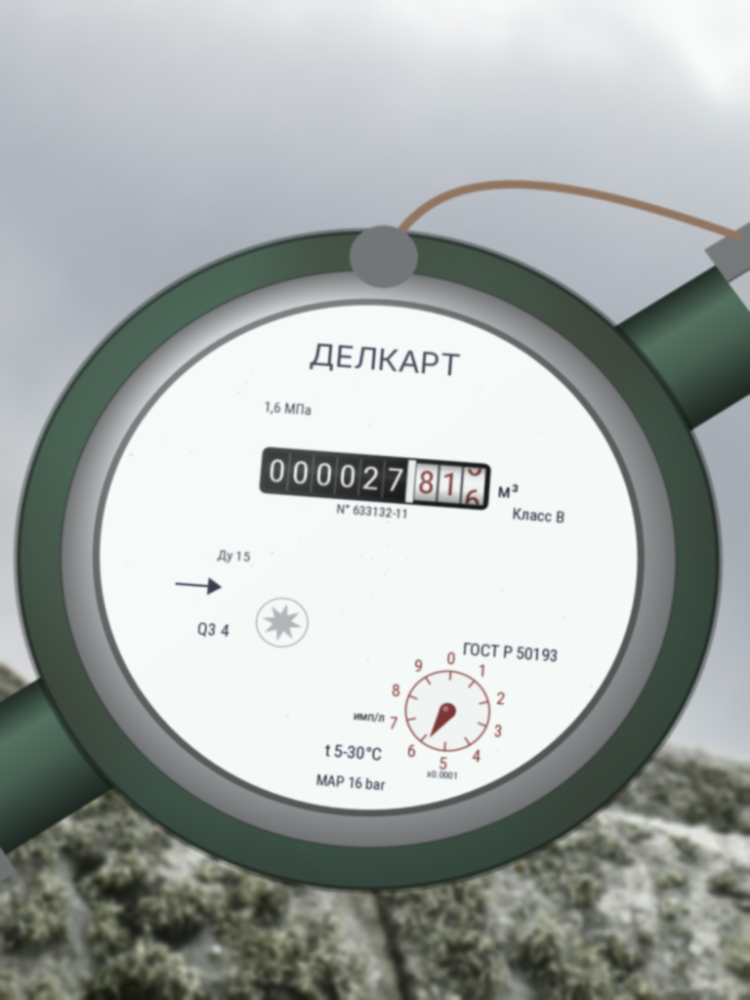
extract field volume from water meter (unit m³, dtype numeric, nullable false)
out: 27.8155 m³
